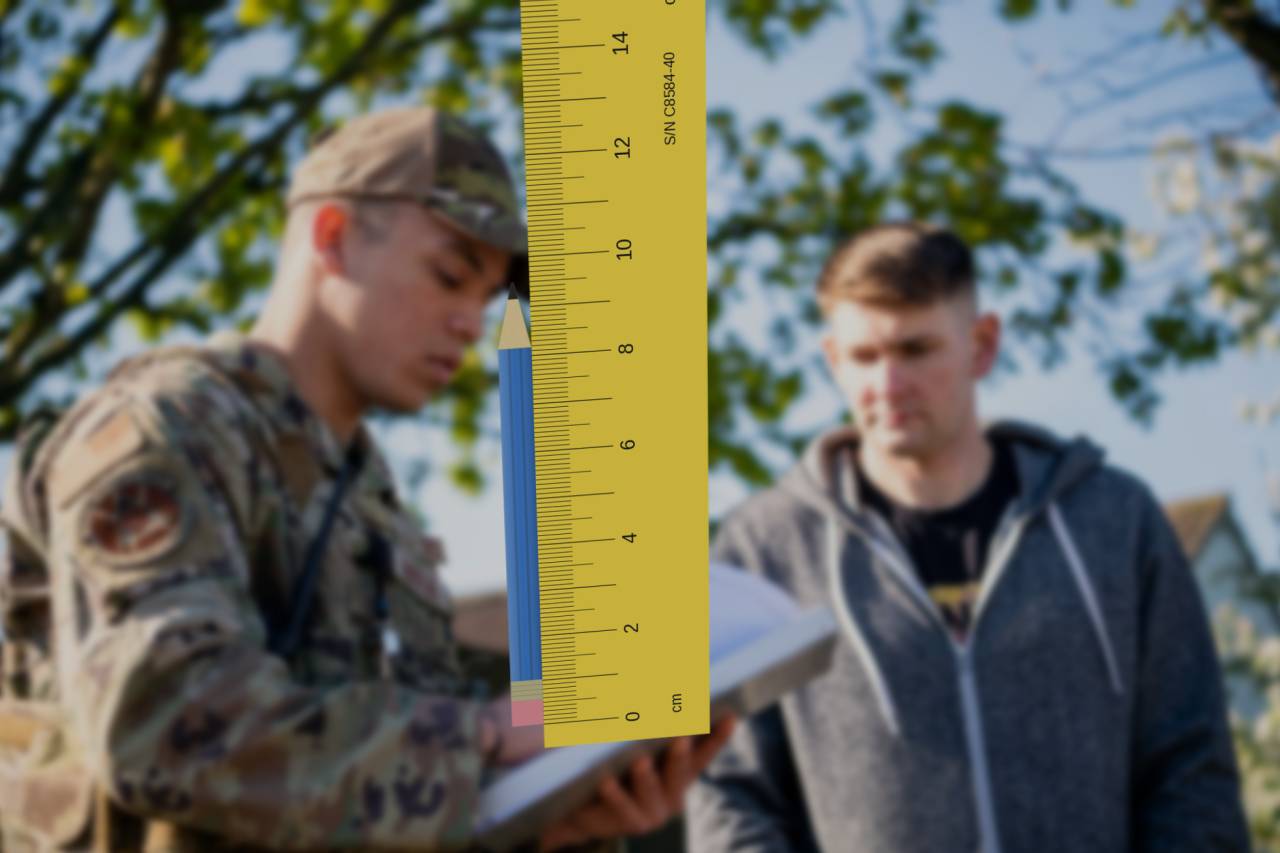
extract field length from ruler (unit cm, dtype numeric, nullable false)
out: 9.5 cm
